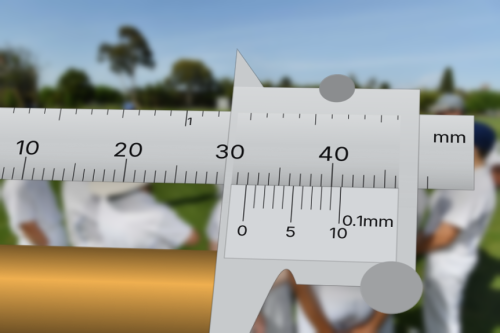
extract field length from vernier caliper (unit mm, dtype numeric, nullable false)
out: 31.9 mm
